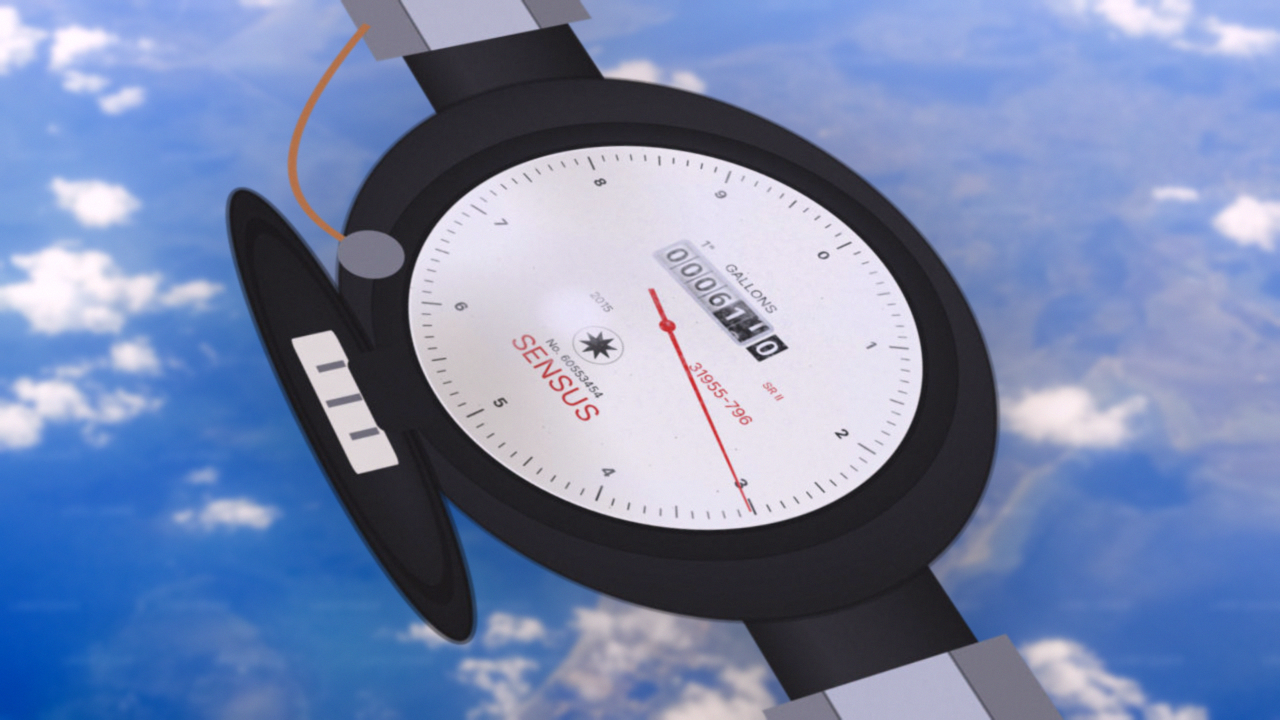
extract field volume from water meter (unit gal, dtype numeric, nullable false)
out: 6113.0 gal
